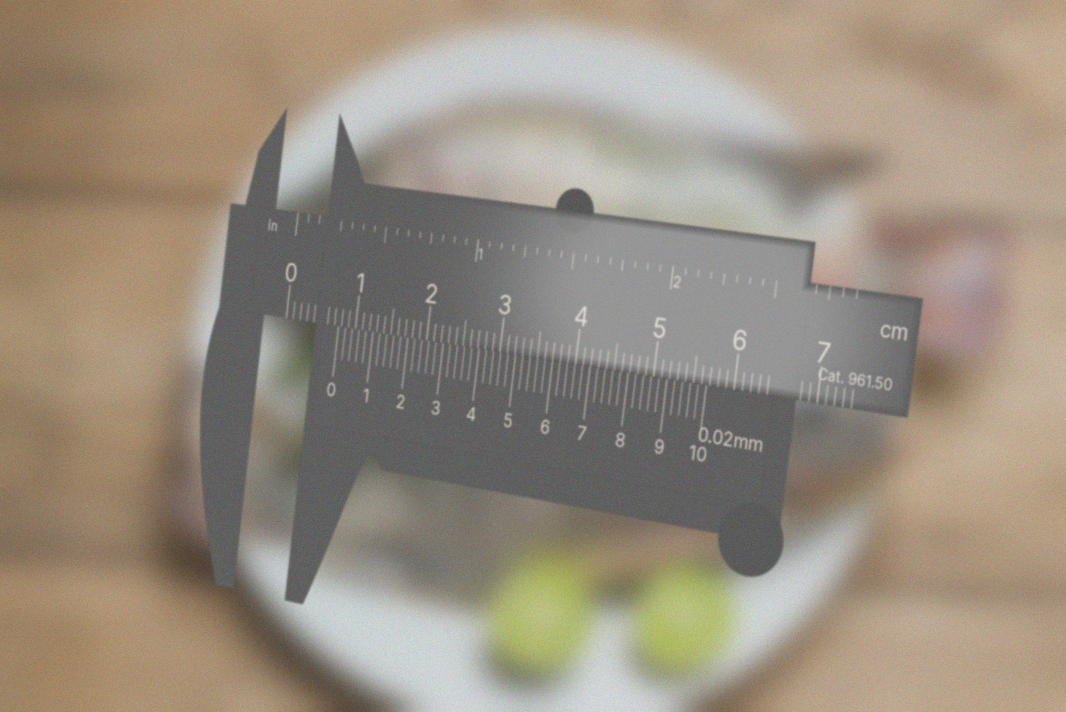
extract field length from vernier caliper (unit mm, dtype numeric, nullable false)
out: 7.6 mm
